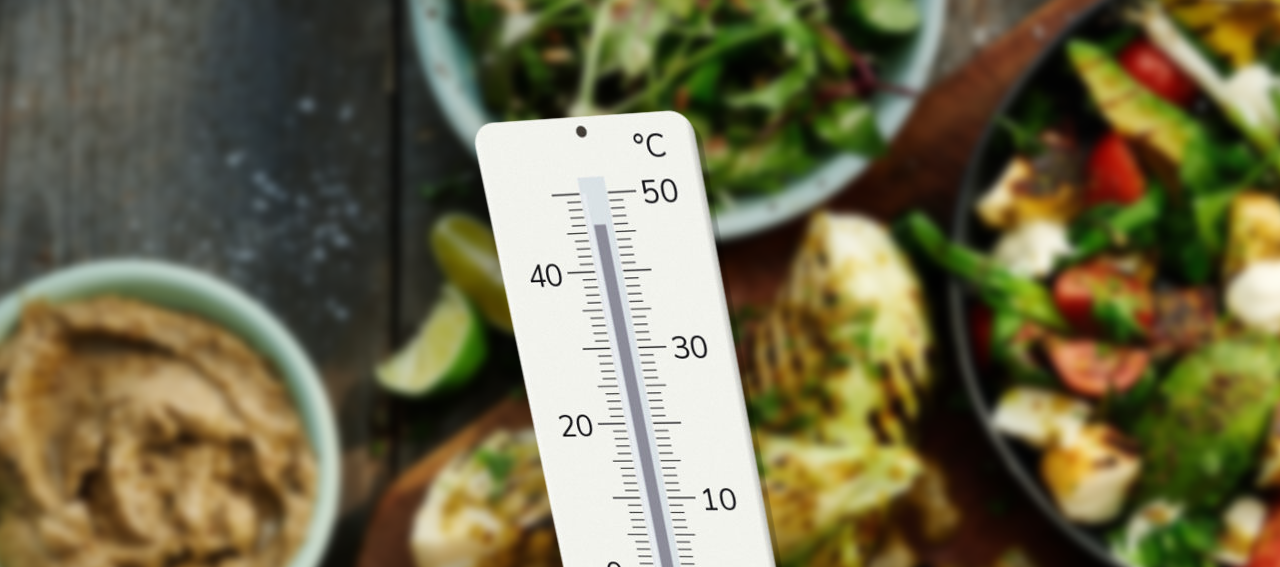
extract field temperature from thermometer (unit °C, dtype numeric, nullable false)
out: 46 °C
